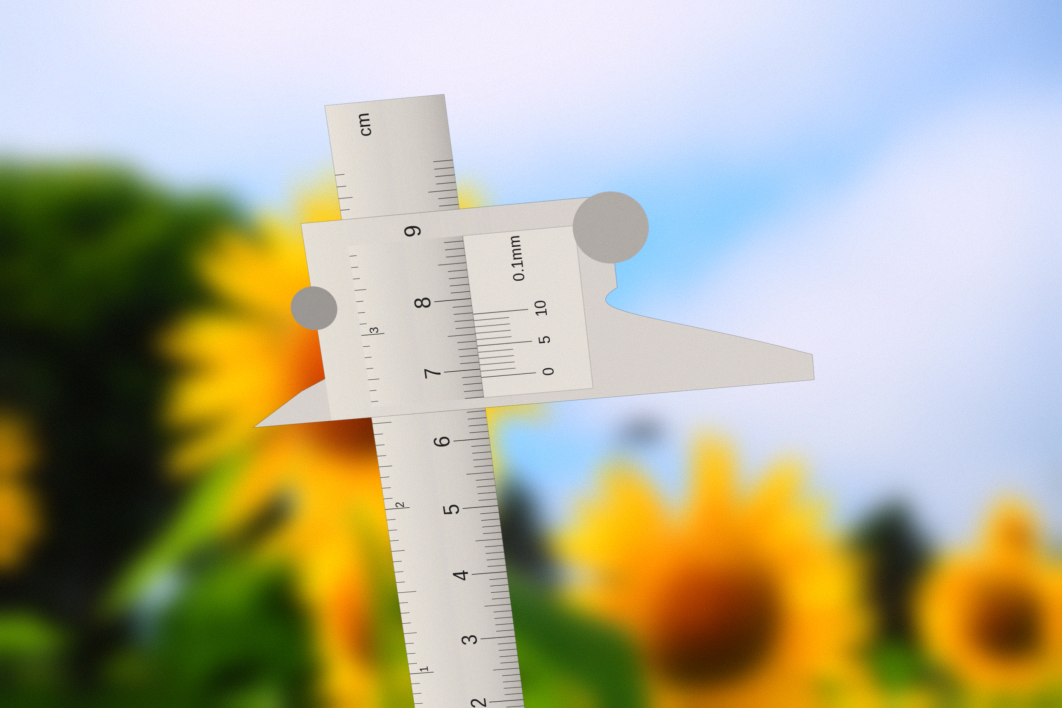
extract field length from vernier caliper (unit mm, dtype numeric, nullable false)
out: 68.8 mm
